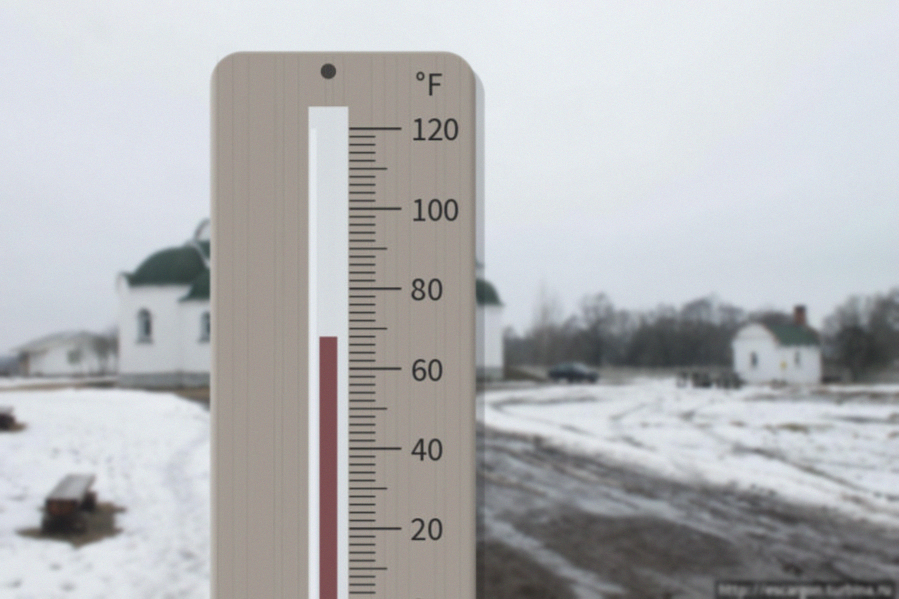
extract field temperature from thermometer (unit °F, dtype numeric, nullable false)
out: 68 °F
